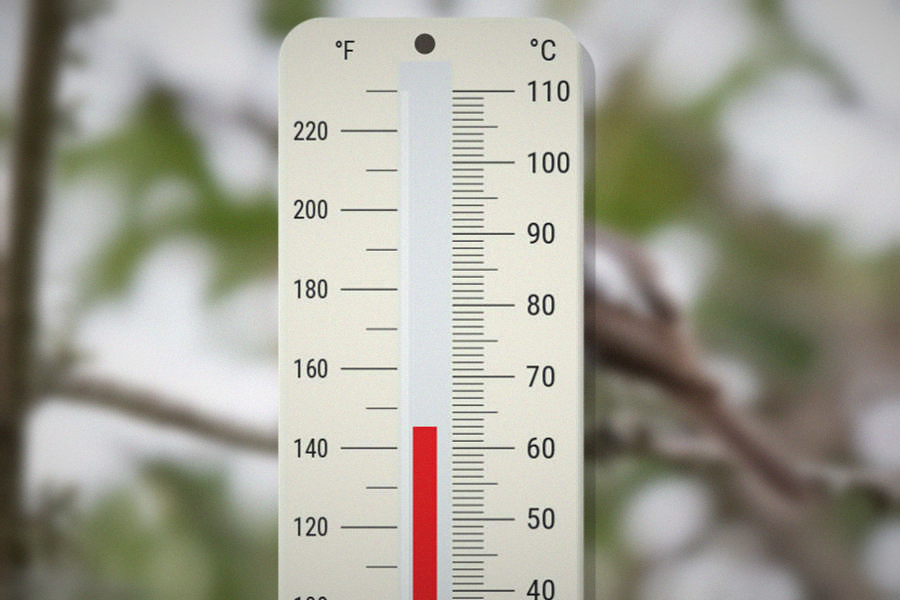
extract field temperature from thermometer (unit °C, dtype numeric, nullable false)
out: 63 °C
